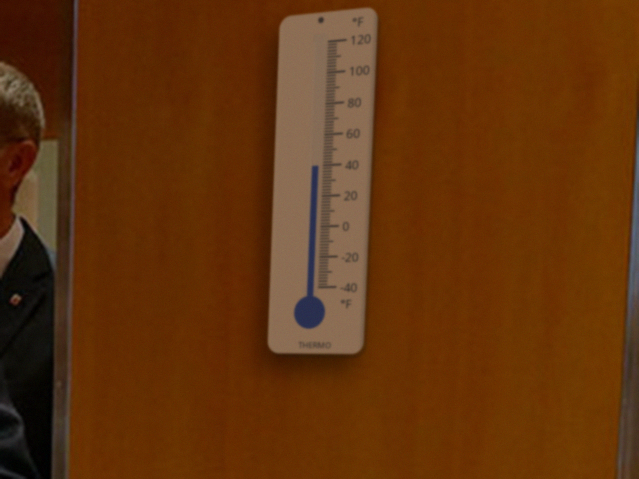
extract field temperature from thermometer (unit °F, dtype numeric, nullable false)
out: 40 °F
